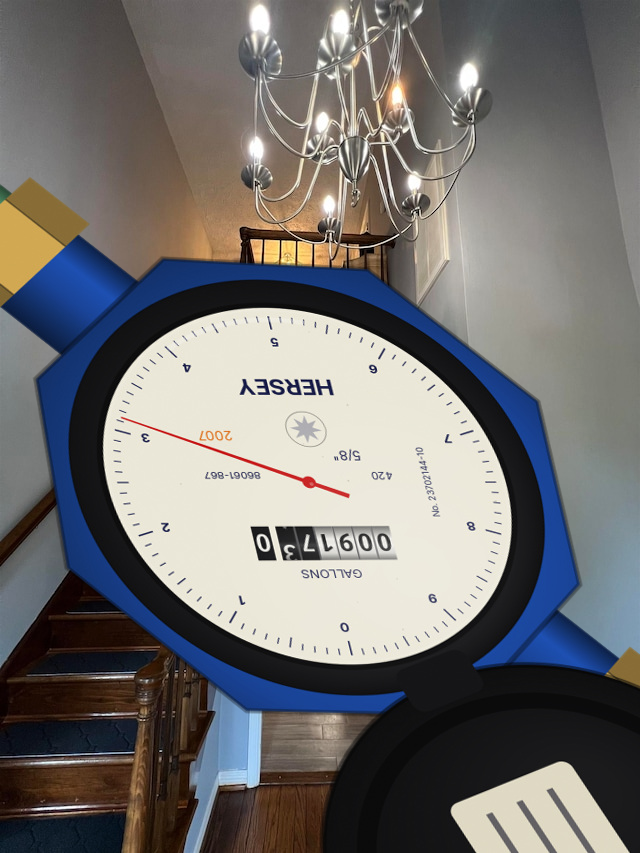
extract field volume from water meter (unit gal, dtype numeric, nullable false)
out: 91733.1 gal
